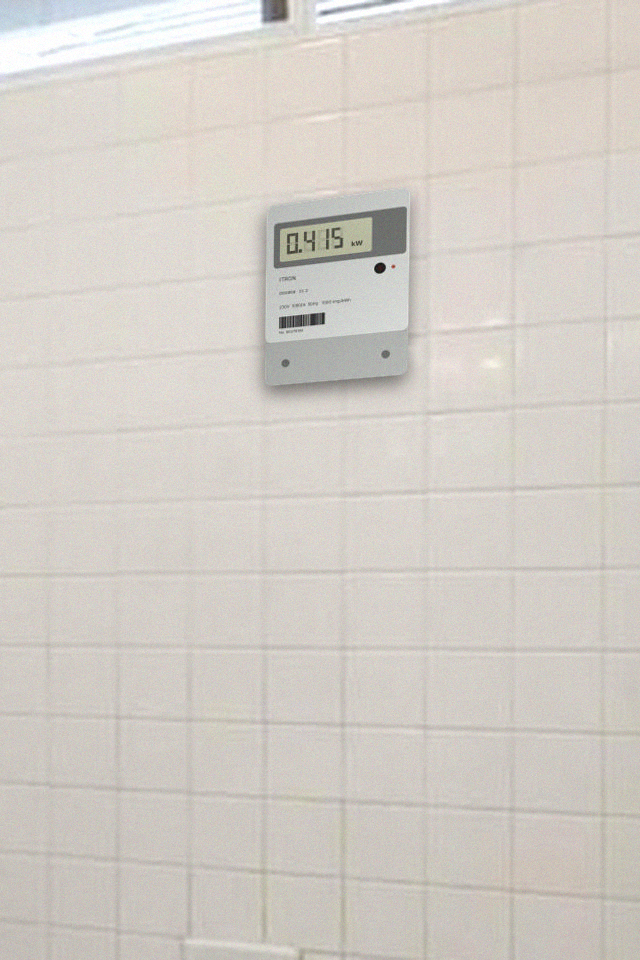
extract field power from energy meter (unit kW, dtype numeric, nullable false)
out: 0.415 kW
